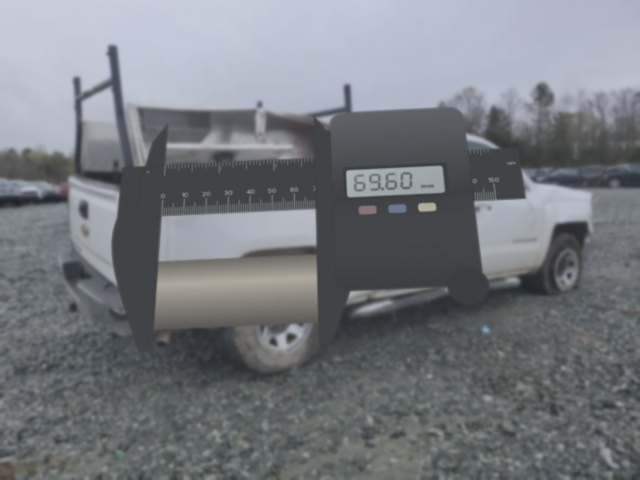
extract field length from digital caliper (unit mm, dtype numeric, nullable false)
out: 69.60 mm
